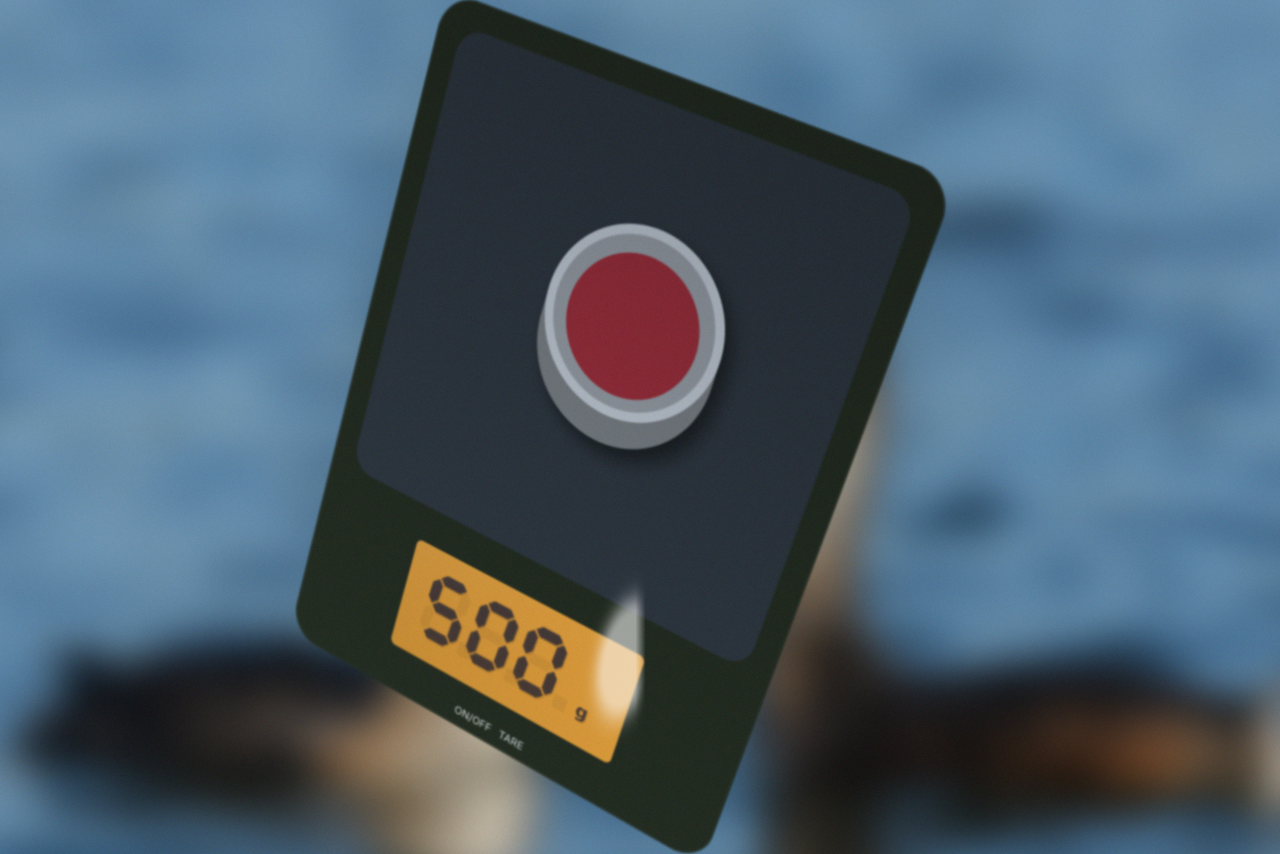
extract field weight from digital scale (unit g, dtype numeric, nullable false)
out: 500 g
